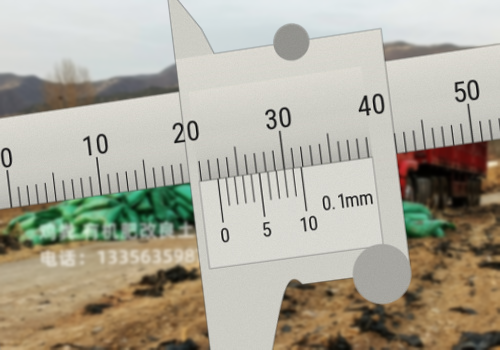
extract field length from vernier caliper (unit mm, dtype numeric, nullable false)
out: 22.8 mm
